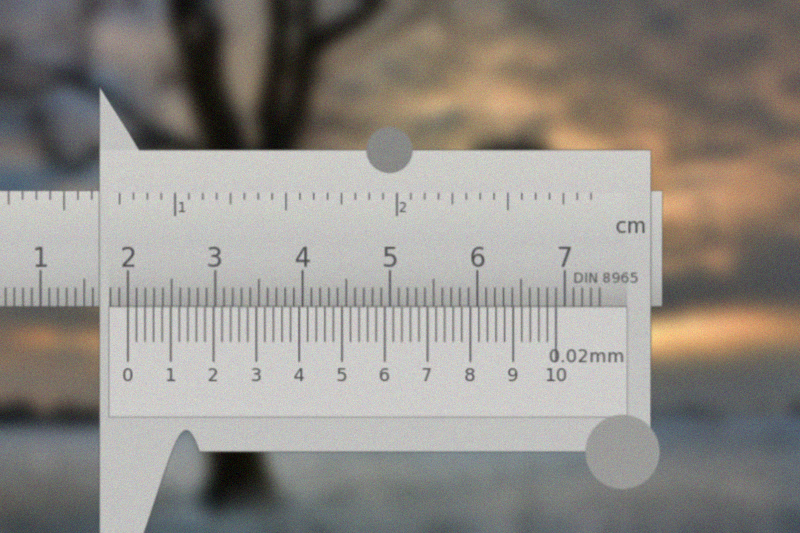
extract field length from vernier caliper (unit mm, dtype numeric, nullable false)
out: 20.0 mm
